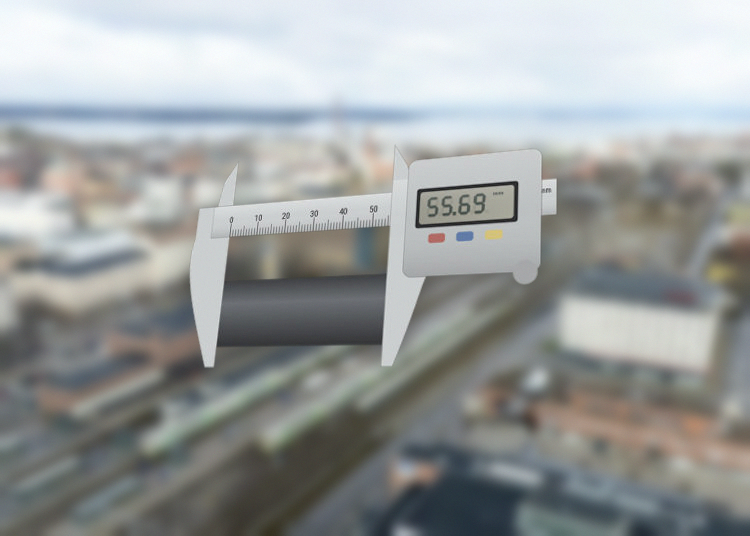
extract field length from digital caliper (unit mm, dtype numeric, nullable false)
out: 55.69 mm
